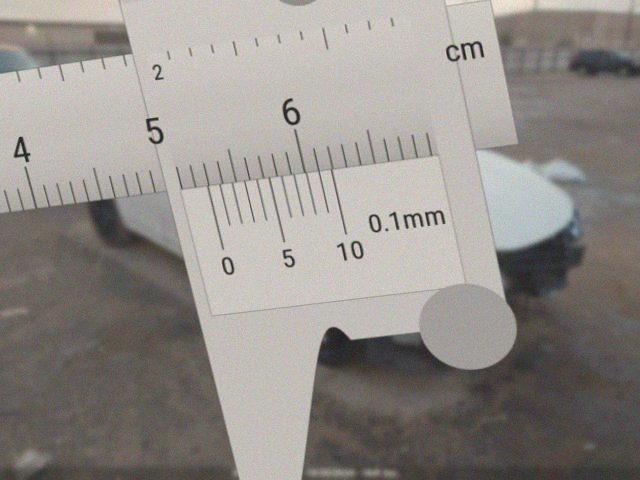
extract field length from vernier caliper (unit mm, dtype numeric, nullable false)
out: 52.9 mm
